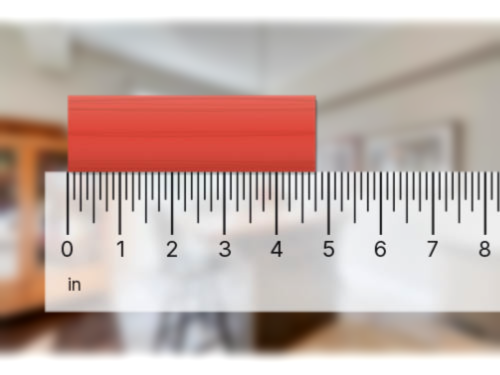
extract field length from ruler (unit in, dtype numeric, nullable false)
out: 4.75 in
